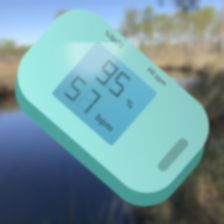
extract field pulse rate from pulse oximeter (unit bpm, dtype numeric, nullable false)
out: 57 bpm
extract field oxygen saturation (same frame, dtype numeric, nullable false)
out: 95 %
